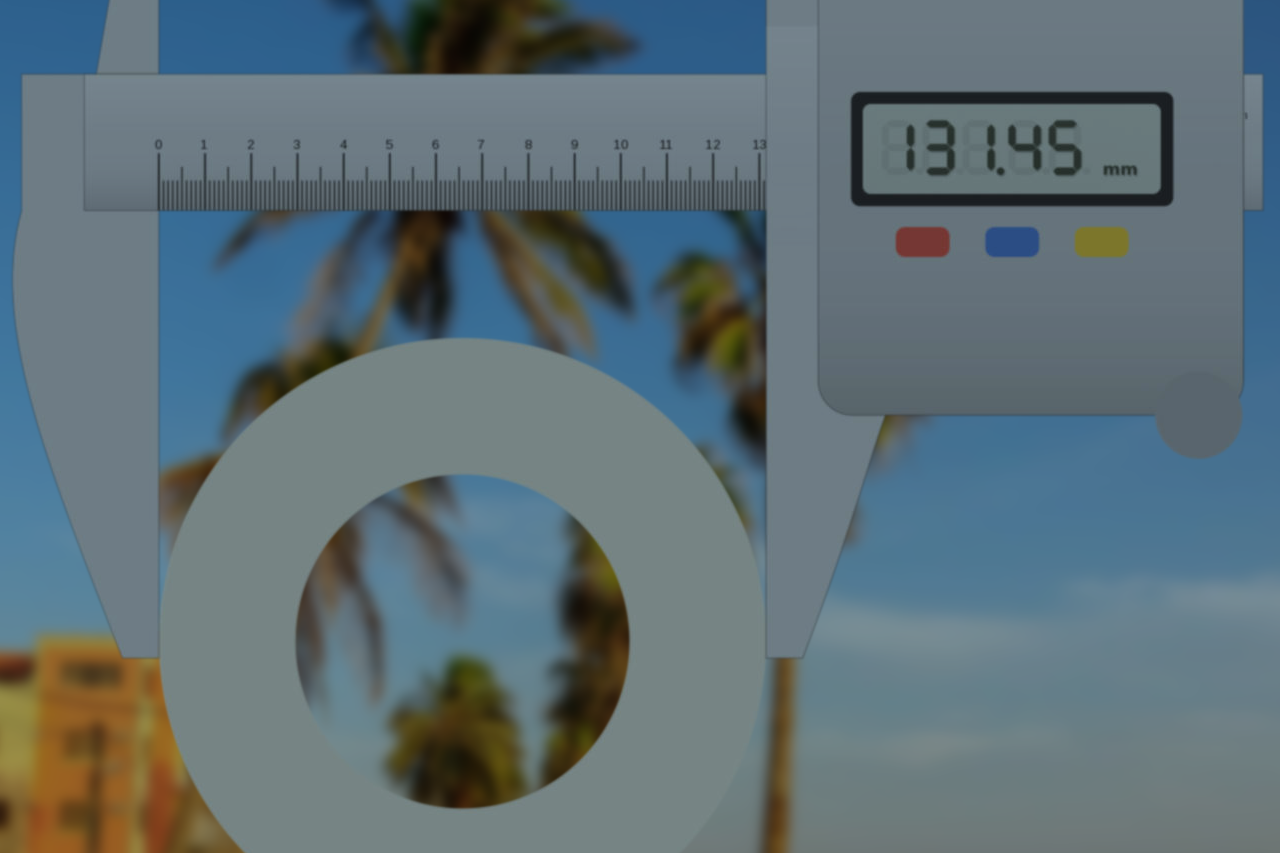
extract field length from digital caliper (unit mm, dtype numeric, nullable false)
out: 131.45 mm
